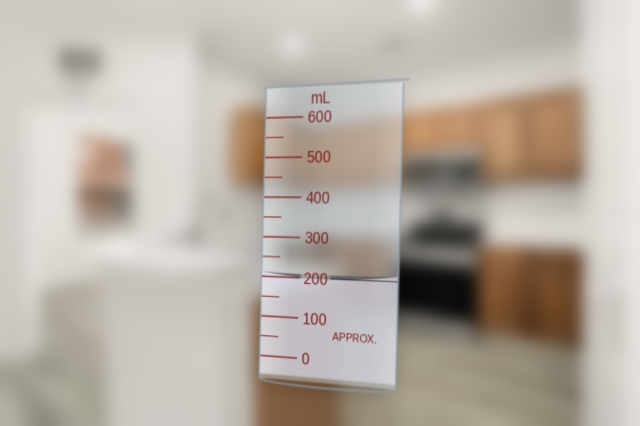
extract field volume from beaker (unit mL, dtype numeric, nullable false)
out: 200 mL
